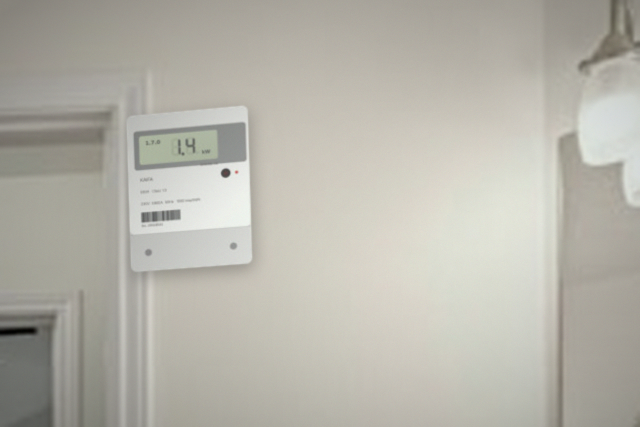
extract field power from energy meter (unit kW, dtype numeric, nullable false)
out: 1.4 kW
